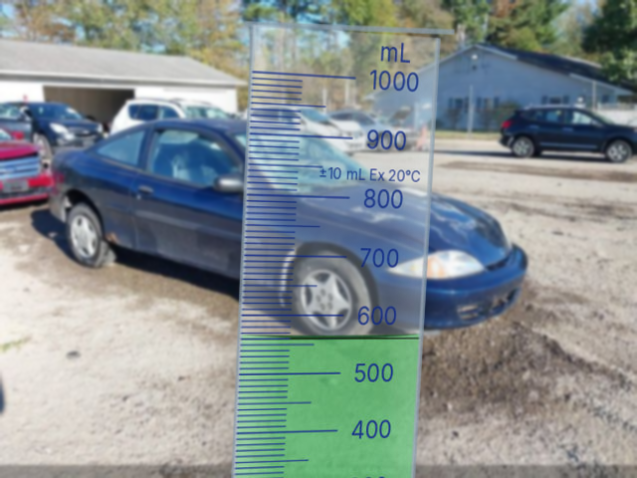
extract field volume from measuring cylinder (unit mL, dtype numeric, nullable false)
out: 560 mL
